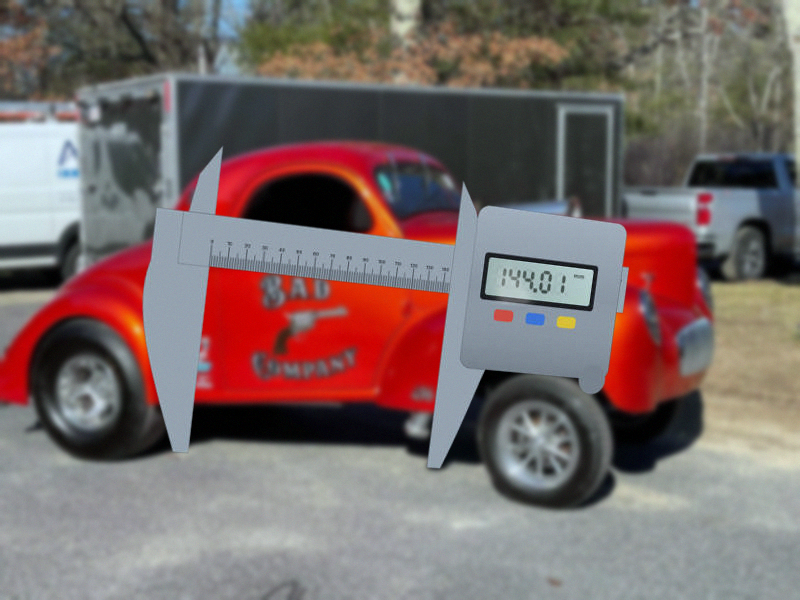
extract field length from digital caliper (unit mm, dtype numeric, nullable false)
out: 144.01 mm
